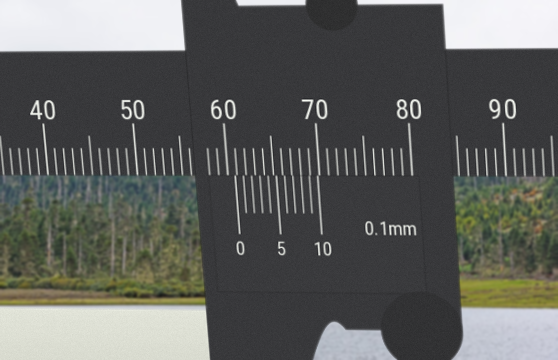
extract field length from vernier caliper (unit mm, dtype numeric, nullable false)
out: 60.8 mm
